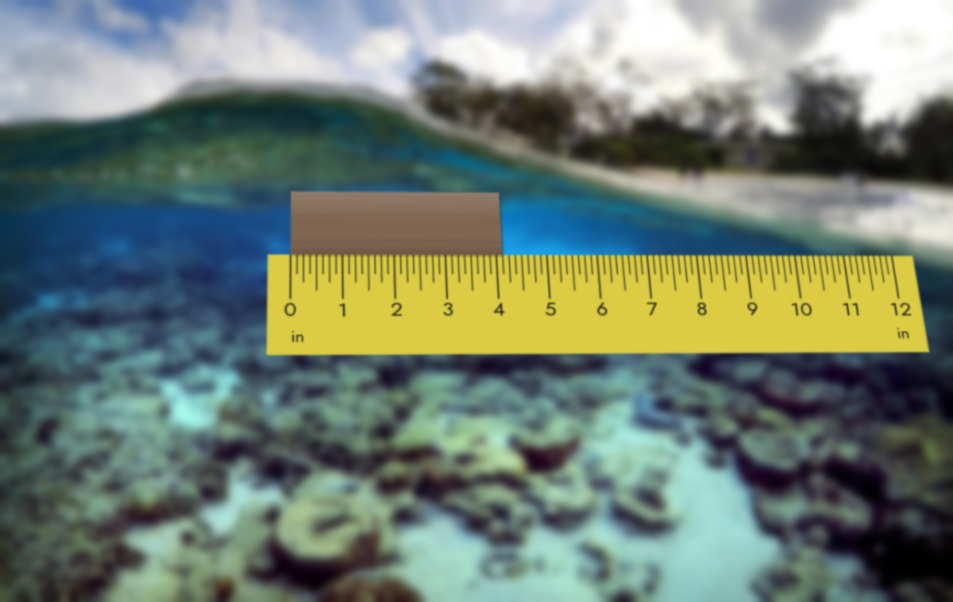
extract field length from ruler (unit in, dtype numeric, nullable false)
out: 4.125 in
